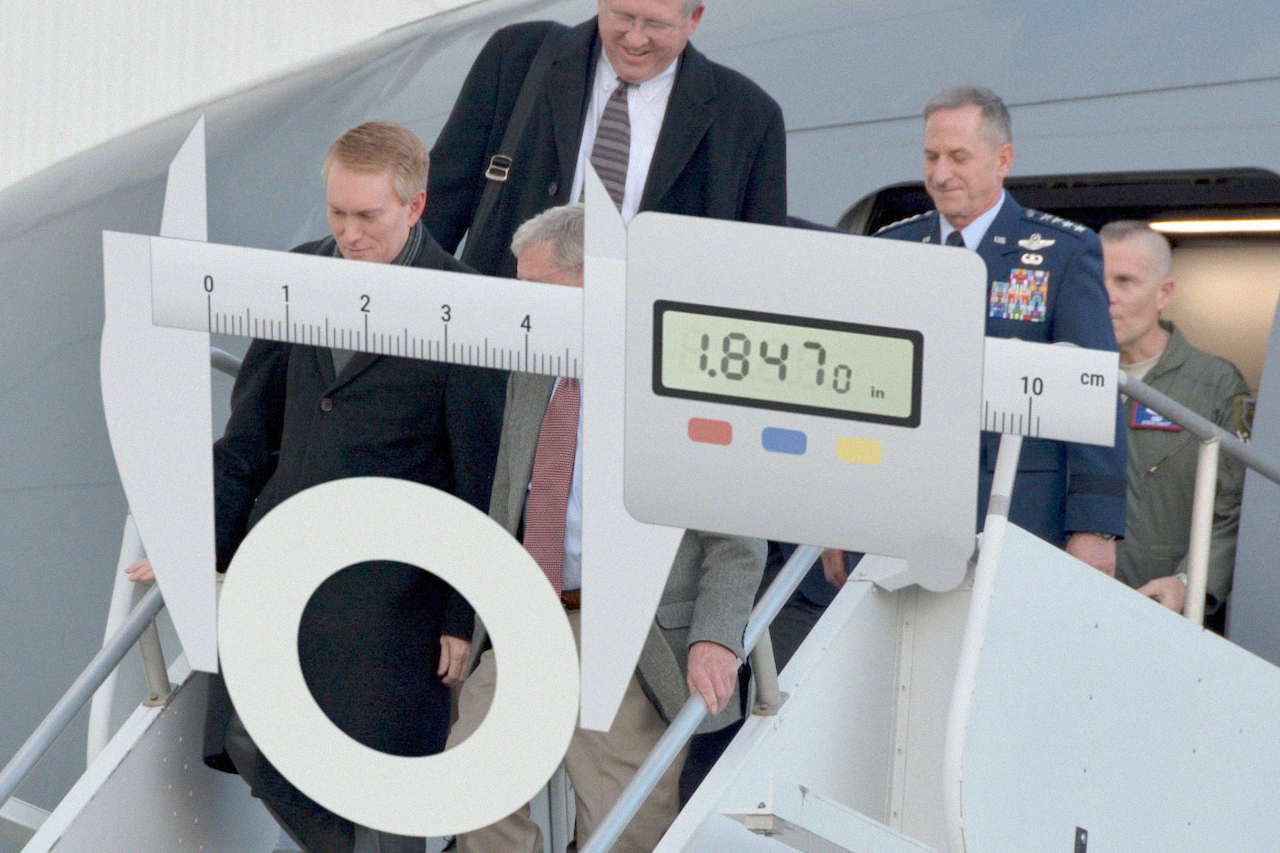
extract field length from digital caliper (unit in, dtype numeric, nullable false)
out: 1.8470 in
